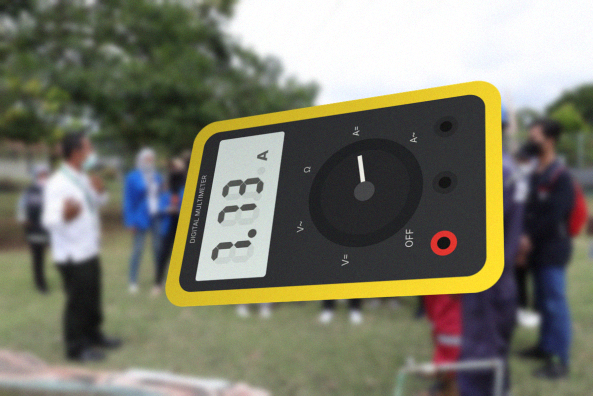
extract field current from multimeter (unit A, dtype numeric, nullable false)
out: 7.73 A
